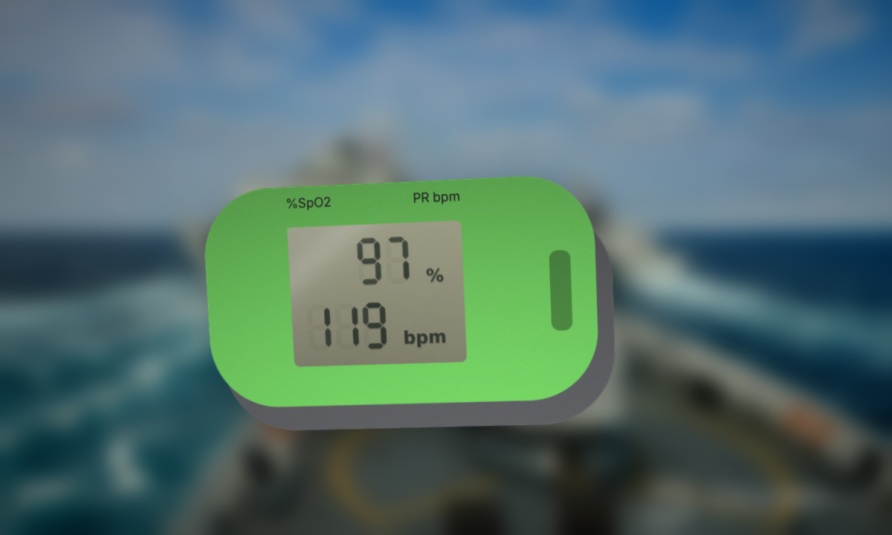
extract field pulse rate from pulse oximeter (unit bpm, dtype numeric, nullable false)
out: 119 bpm
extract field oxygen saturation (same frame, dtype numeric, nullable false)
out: 97 %
